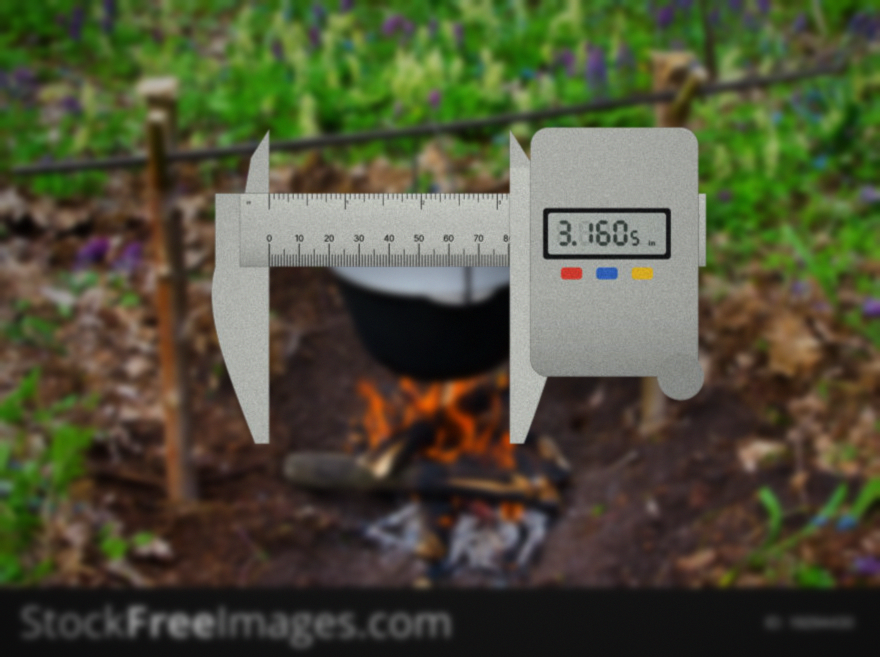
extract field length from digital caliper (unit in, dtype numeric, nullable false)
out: 3.1605 in
